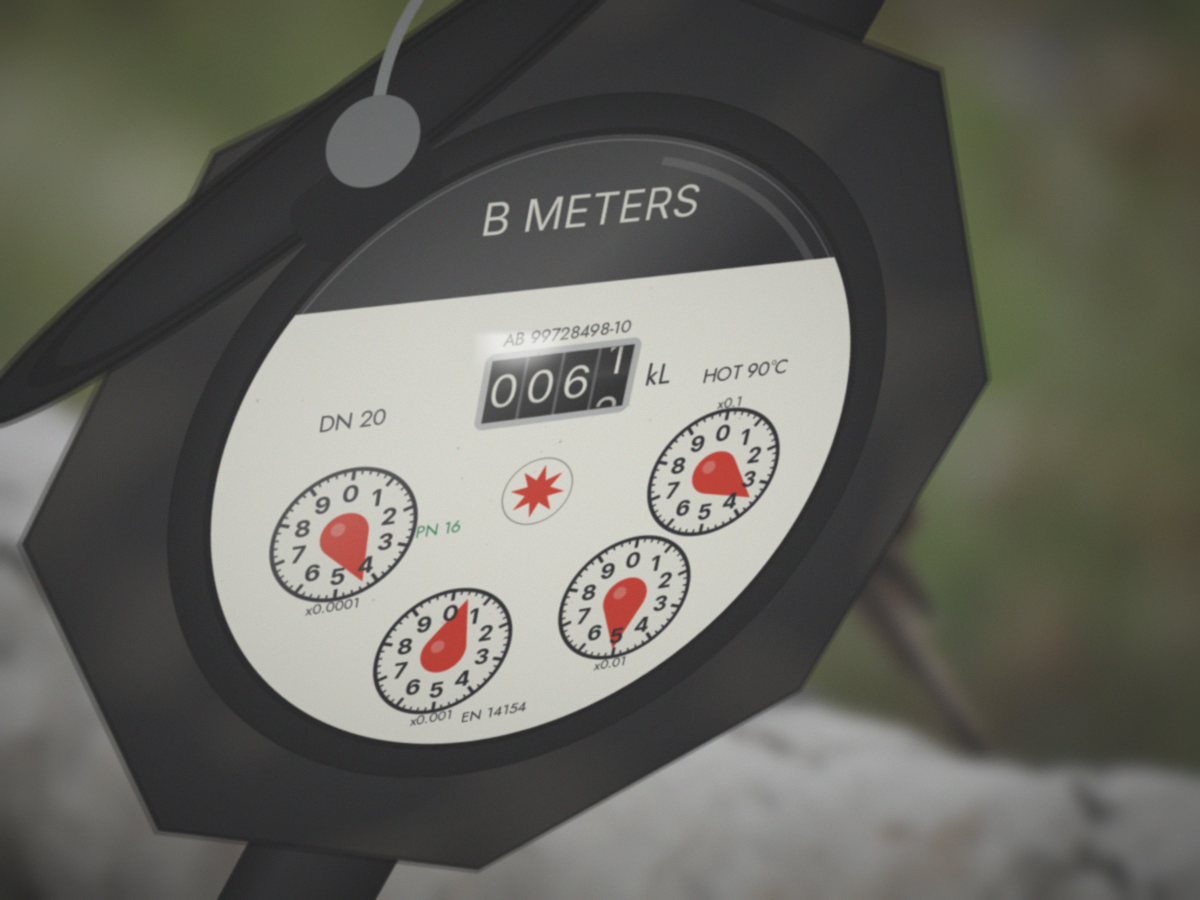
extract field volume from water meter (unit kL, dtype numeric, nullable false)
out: 61.3504 kL
